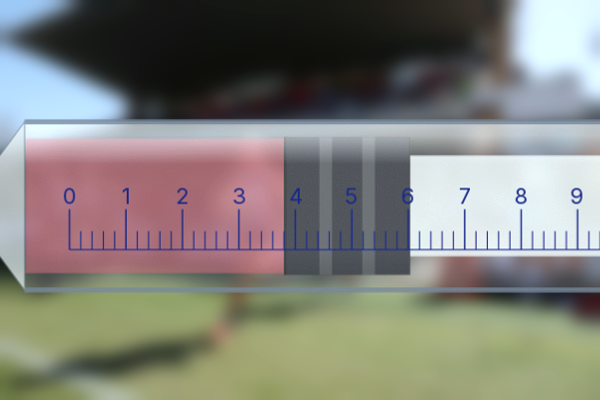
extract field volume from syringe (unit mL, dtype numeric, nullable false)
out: 3.8 mL
